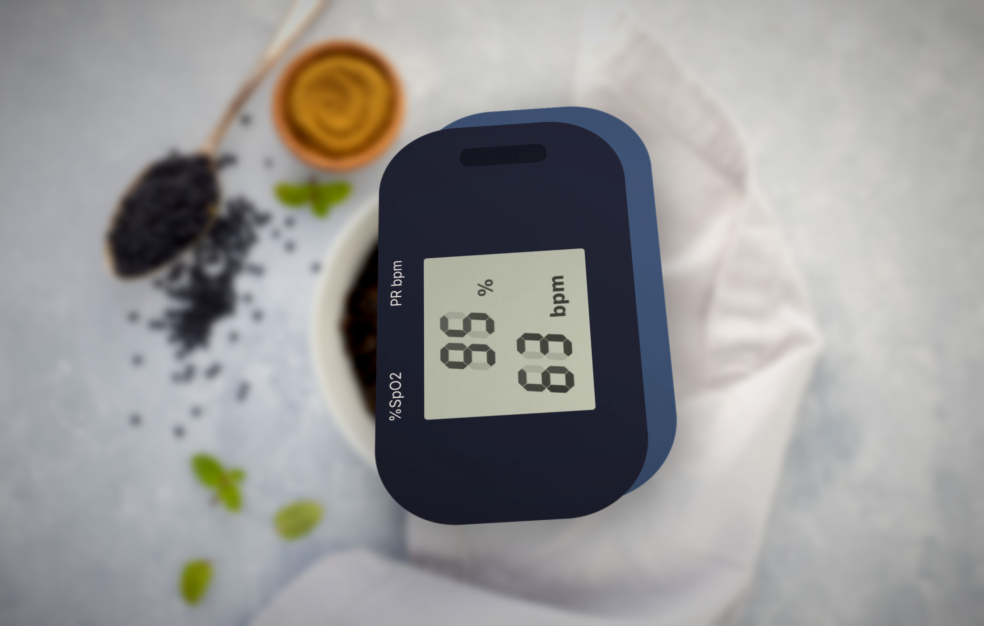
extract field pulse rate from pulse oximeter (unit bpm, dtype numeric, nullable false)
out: 63 bpm
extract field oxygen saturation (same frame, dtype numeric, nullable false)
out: 95 %
